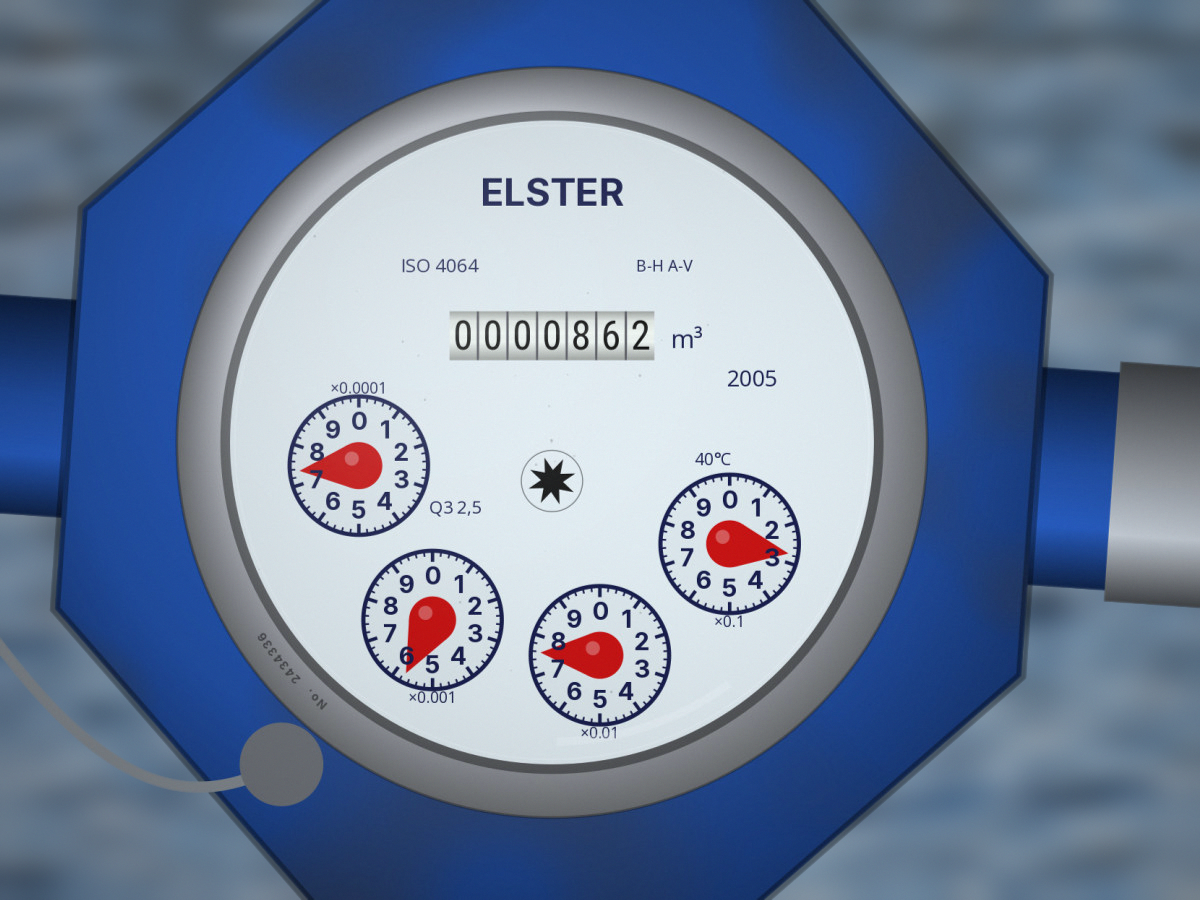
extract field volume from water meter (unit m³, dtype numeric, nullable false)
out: 862.2757 m³
